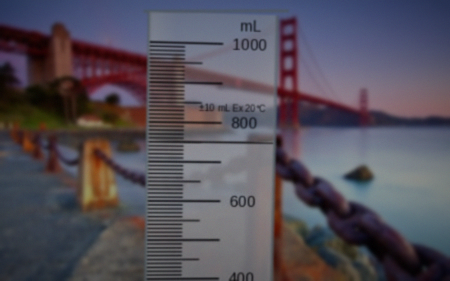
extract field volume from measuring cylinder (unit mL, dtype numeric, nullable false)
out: 750 mL
